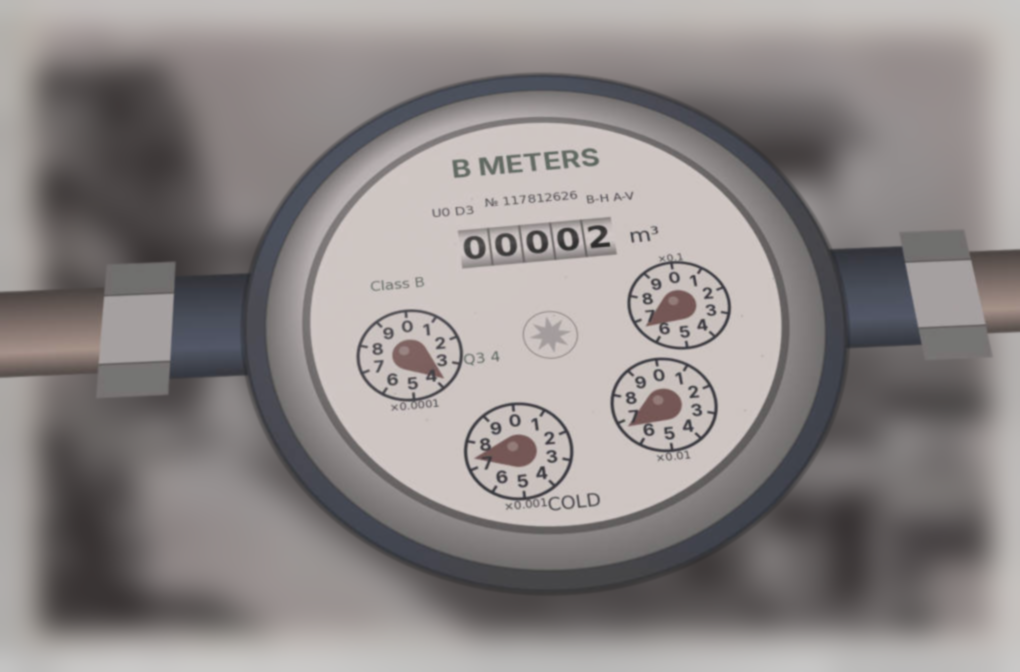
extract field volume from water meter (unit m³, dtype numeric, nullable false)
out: 2.6673 m³
